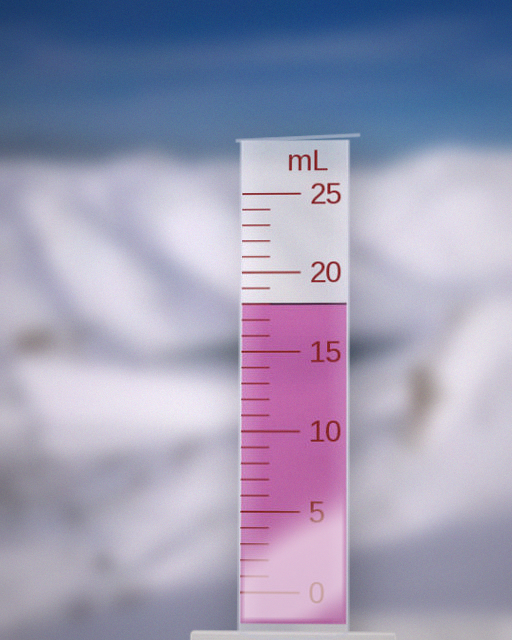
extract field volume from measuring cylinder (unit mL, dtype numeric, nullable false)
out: 18 mL
